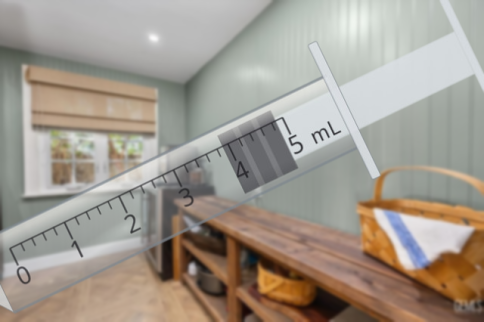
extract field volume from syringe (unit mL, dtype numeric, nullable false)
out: 3.9 mL
